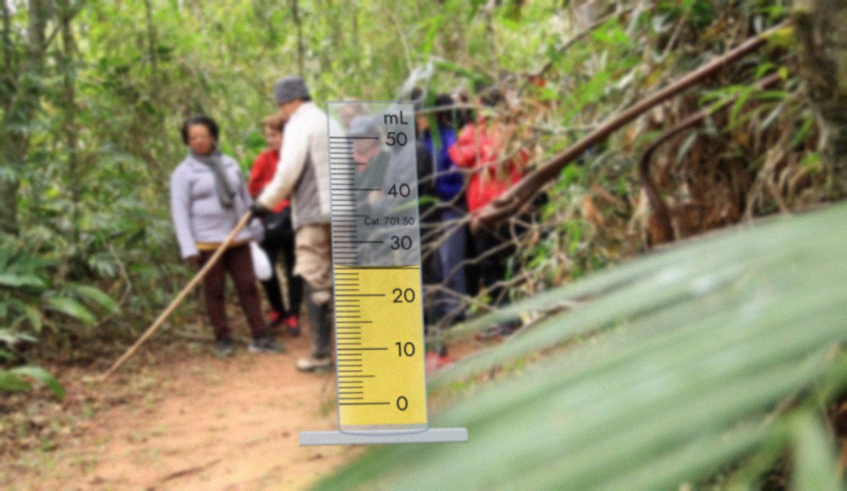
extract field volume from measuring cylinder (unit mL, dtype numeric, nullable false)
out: 25 mL
